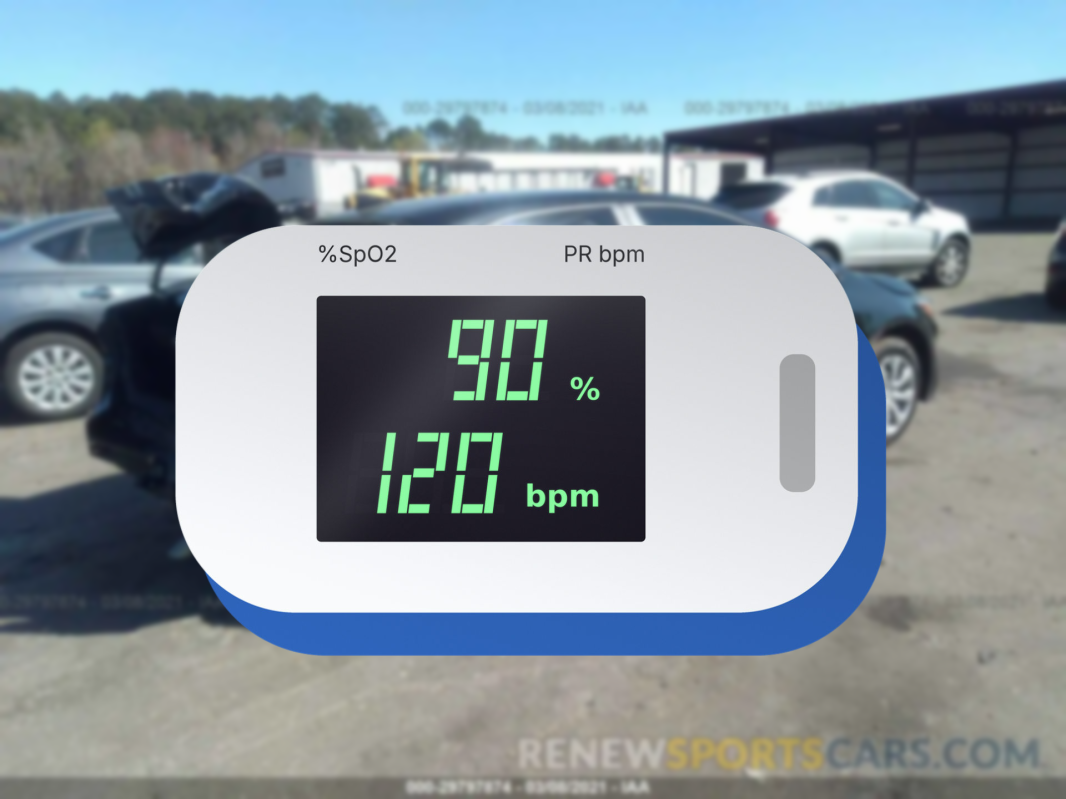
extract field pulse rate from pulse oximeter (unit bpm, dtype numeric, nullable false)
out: 120 bpm
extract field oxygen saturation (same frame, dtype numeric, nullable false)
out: 90 %
